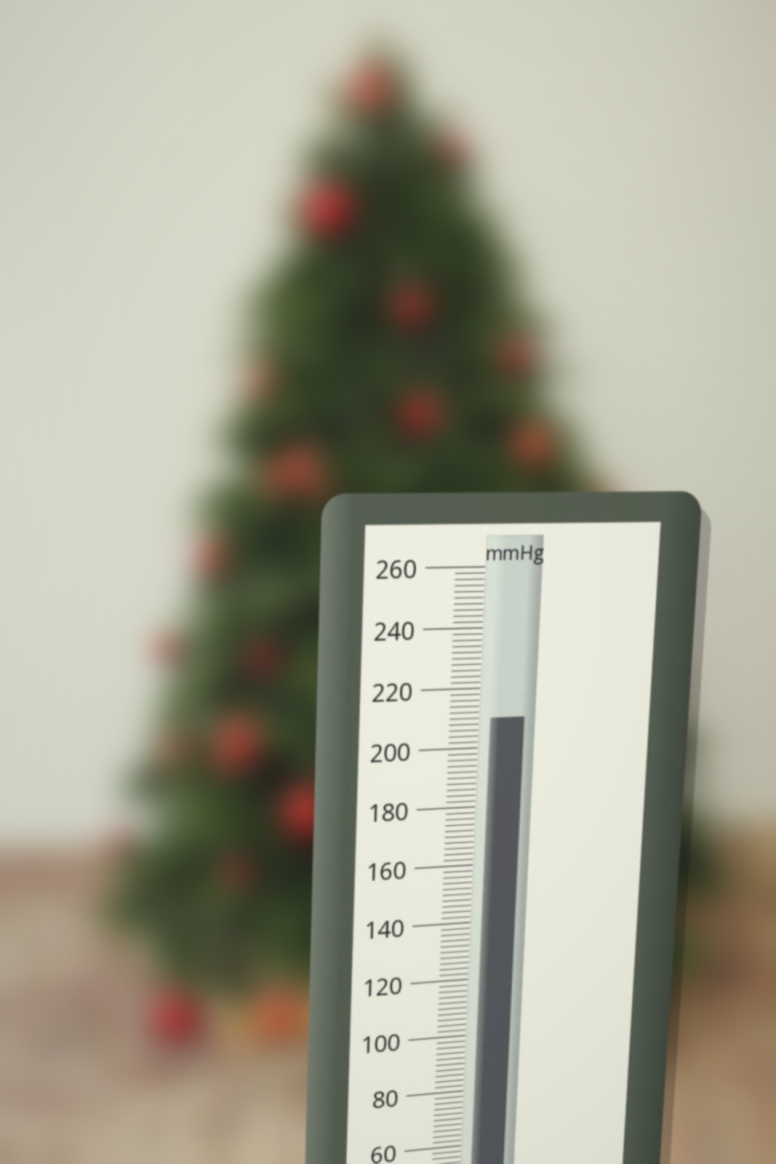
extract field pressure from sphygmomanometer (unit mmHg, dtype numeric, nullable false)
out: 210 mmHg
